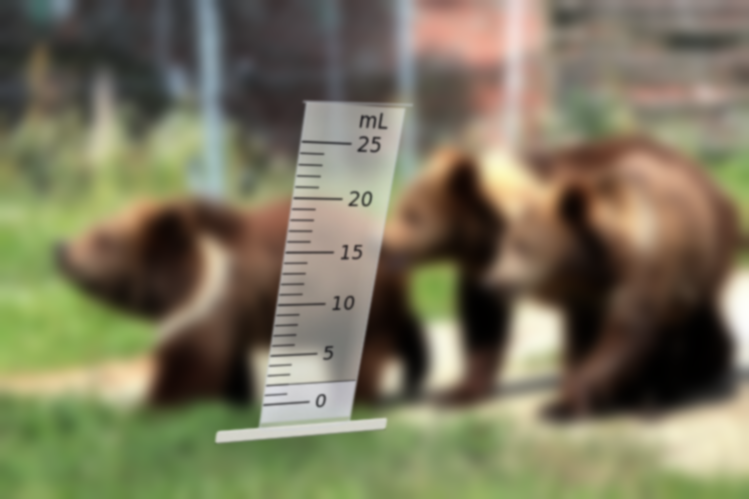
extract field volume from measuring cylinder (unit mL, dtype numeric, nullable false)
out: 2 mL
